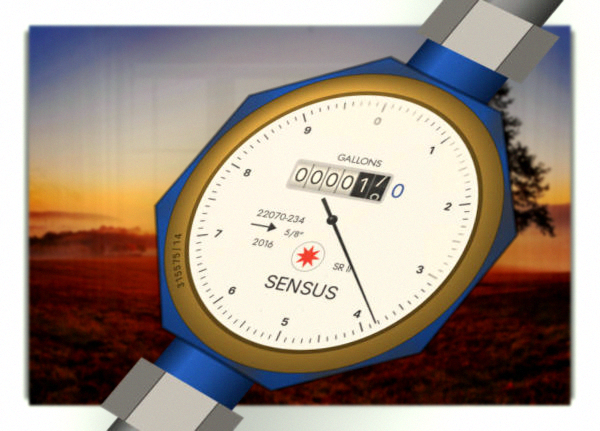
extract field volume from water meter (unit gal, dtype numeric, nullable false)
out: 173.8 gal
